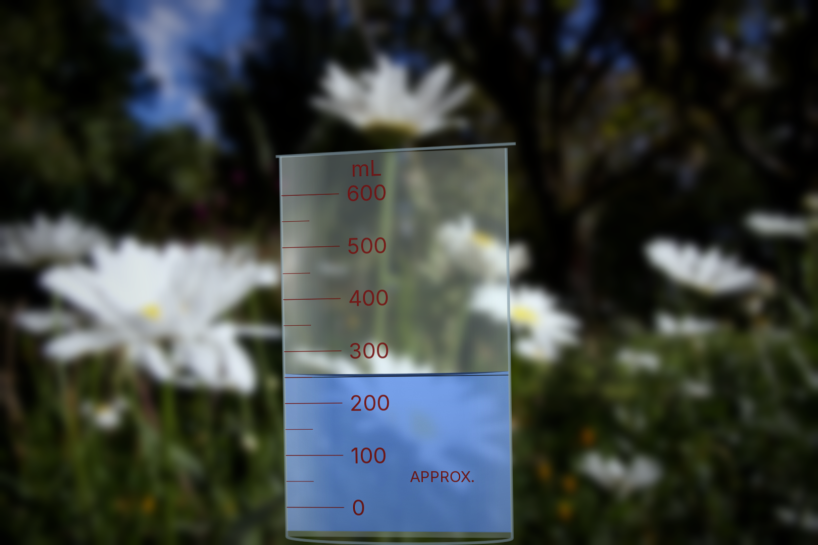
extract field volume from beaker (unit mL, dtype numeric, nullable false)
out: 250 mL
